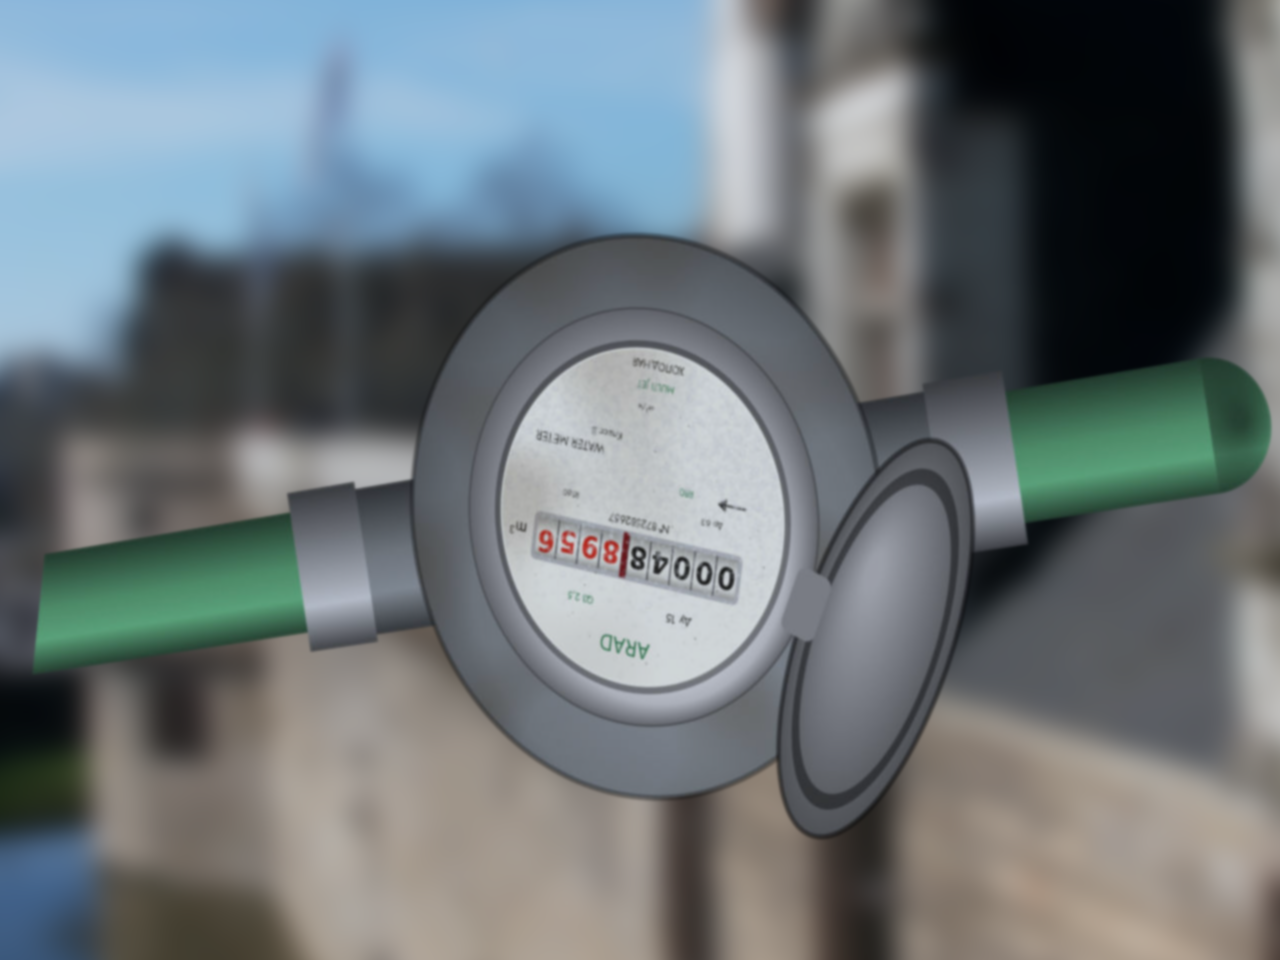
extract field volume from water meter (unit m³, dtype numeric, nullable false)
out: 48.8956 m³
